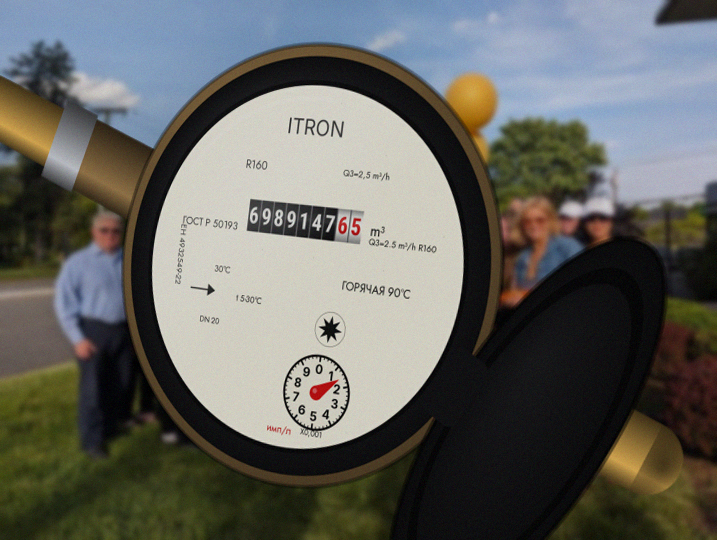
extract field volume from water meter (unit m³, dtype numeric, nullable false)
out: 6989147.651 m³
